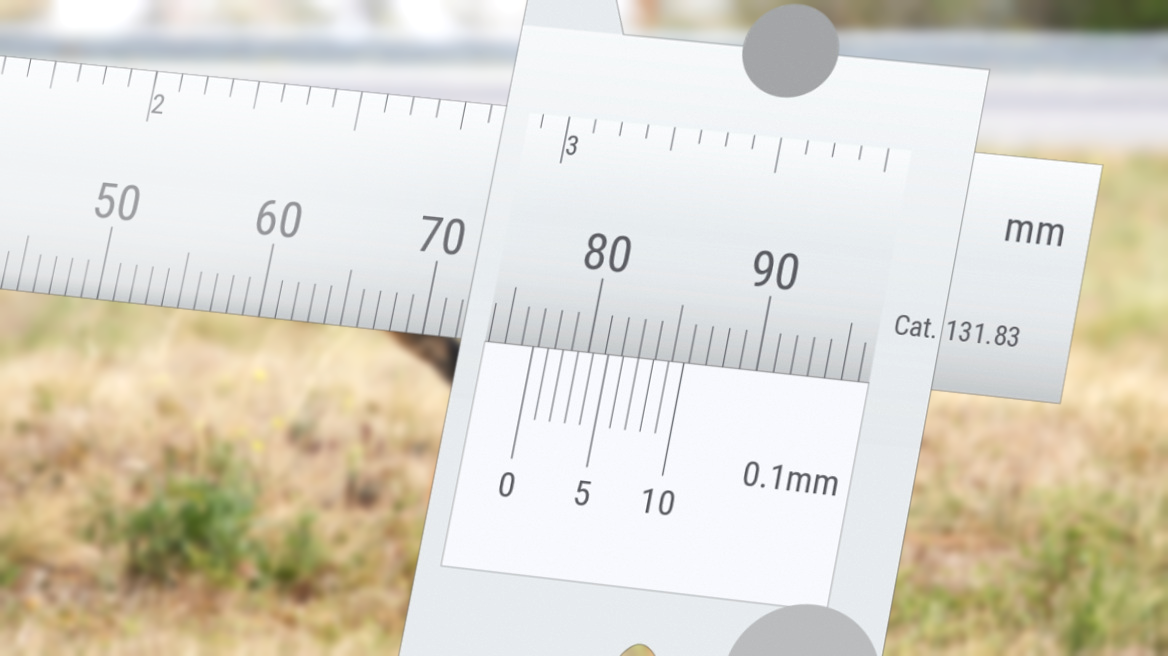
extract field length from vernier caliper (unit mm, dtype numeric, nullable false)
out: 76.7 mm
